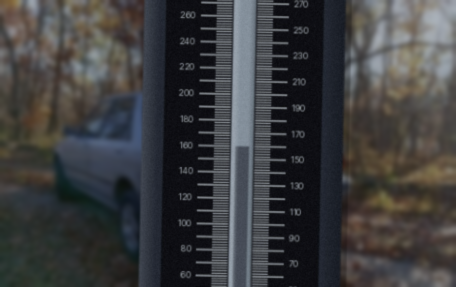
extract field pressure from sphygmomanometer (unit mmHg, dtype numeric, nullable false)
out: 160 mmHg
